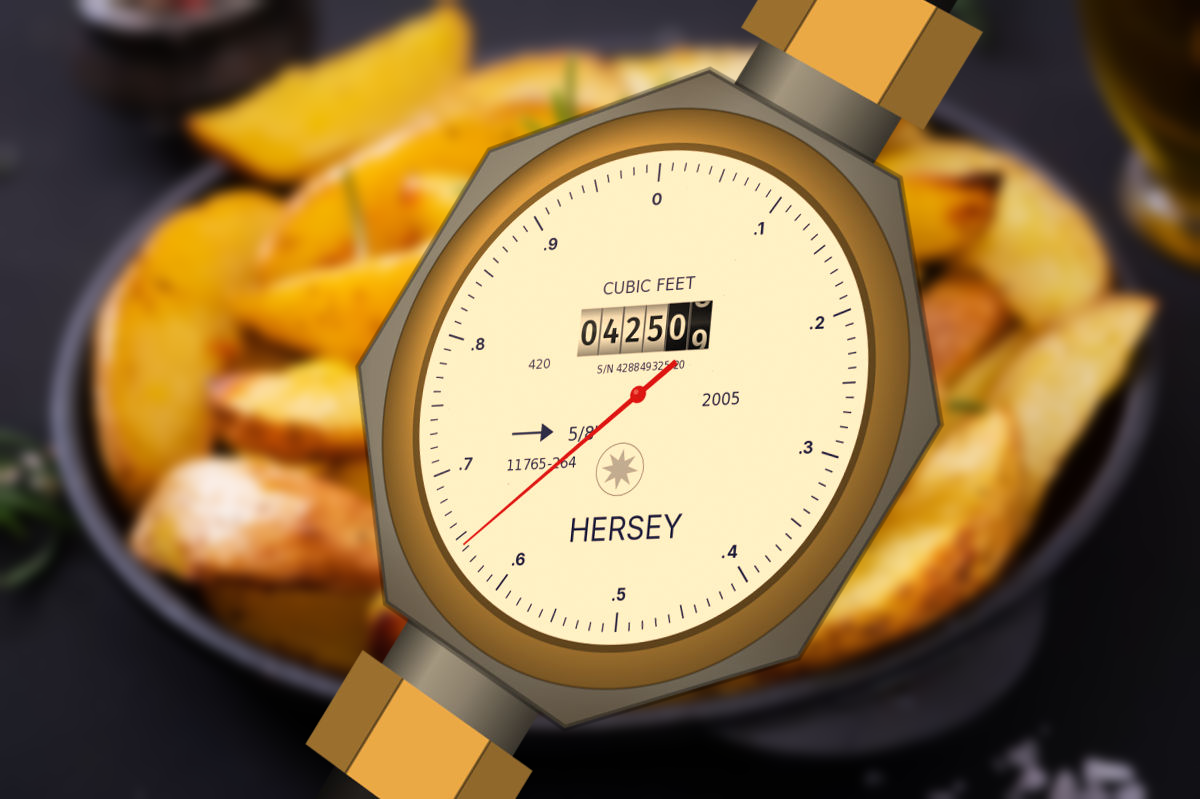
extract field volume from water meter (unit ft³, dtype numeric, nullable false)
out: 42508.64 ft³
